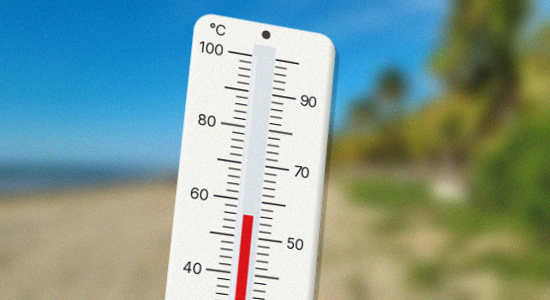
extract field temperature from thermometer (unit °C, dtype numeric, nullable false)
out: 56 °C
